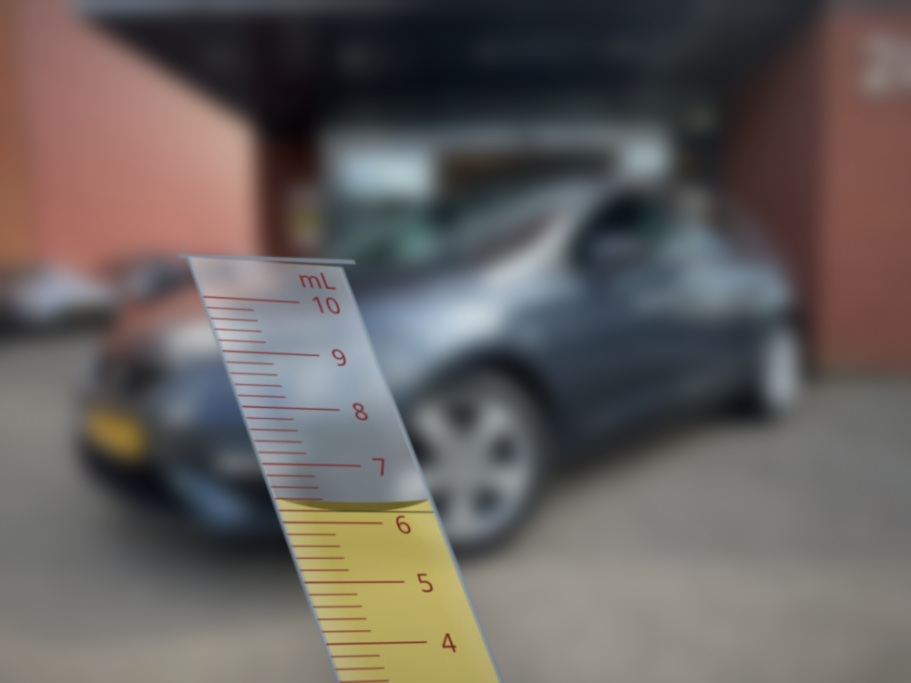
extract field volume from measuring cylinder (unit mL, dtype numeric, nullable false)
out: 6.2 mL
